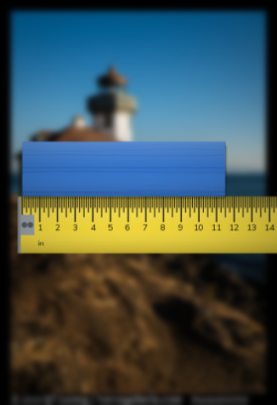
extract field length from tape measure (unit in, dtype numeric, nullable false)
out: 11.5 in
